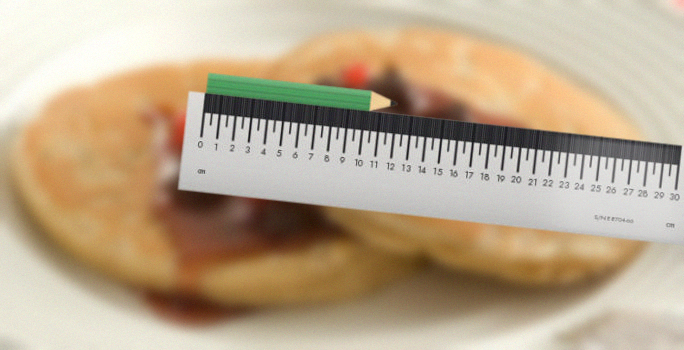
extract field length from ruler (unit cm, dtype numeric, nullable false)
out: 12 cm
